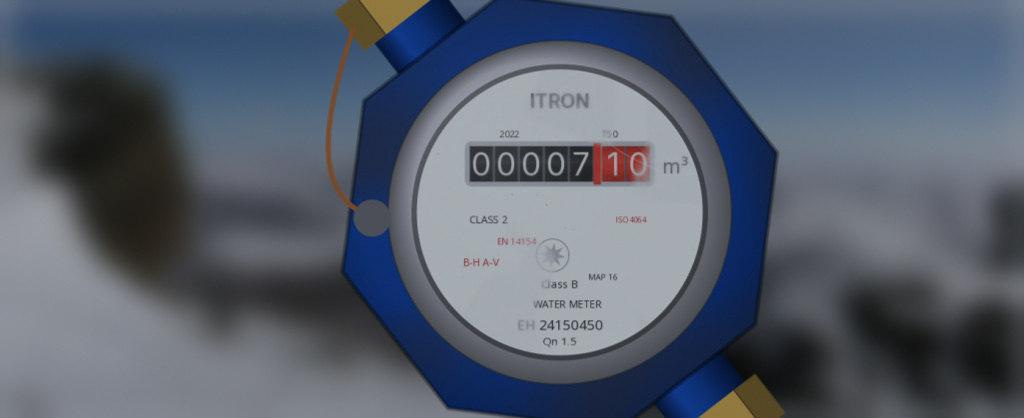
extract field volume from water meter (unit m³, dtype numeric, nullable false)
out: 7.10 m³
